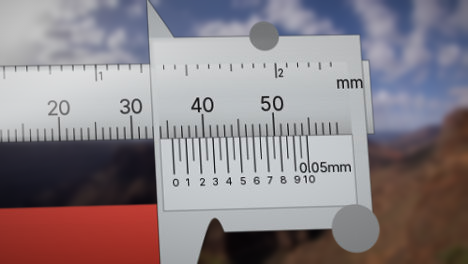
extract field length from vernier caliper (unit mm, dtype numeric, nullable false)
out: 35.6 mm
